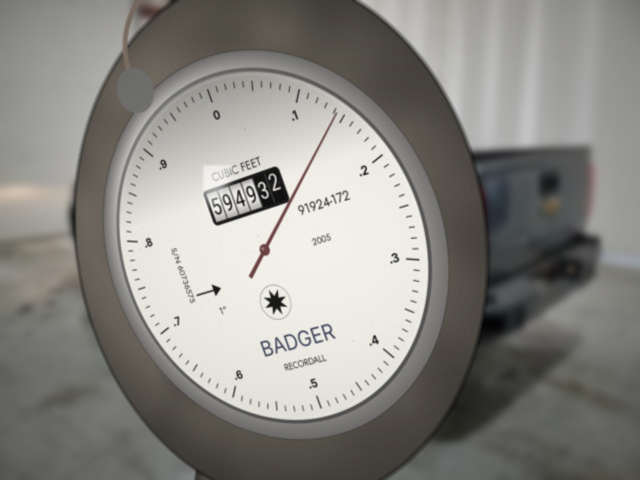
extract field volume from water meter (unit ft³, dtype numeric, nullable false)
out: 594932.14 ft³
